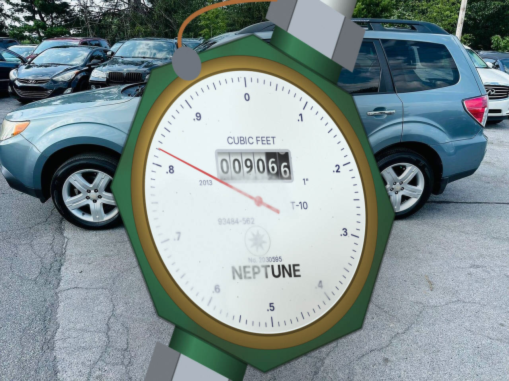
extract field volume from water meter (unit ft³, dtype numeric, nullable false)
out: 9065.82 ft³
